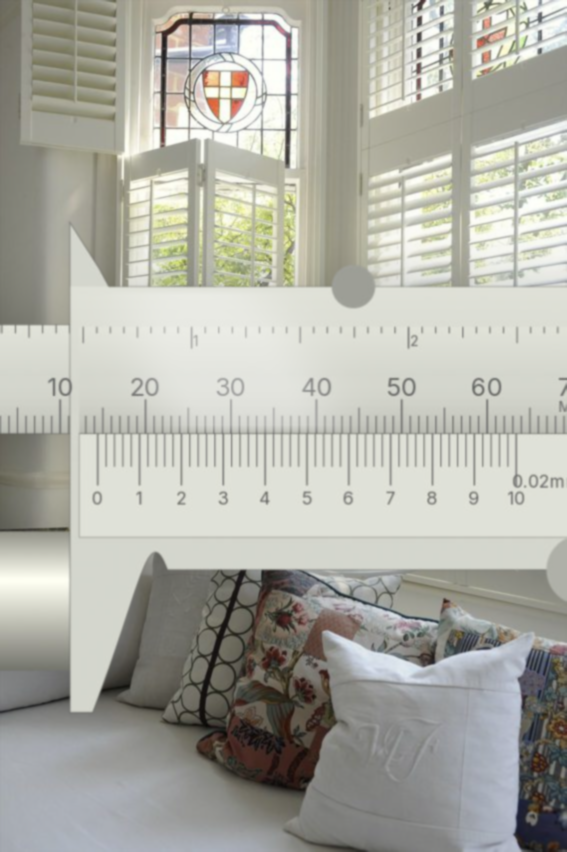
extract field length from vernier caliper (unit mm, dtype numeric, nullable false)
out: 14.4 mm
